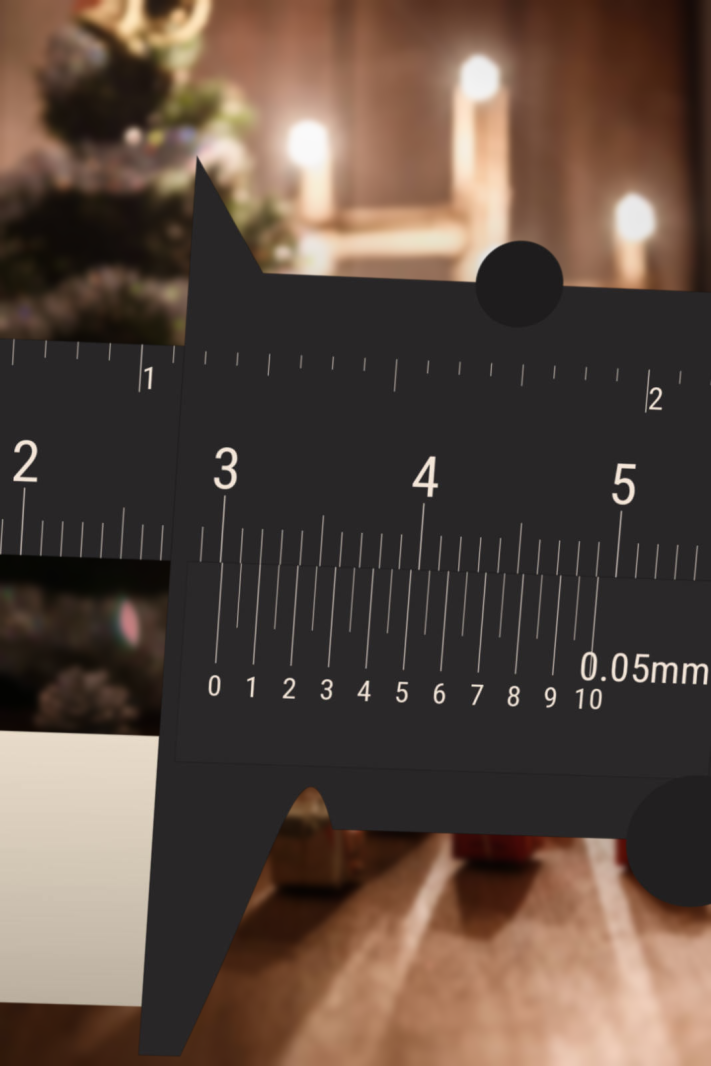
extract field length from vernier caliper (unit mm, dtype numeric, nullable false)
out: 30.1 mm
